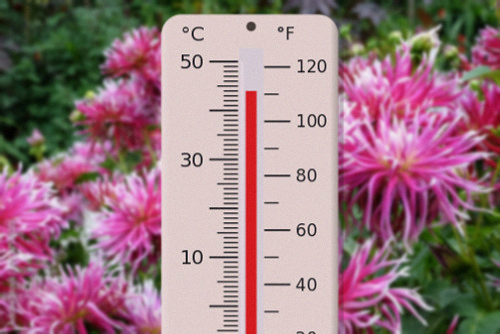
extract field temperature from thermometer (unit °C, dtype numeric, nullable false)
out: 44 °C
